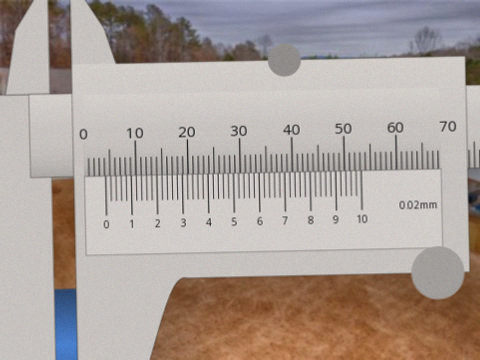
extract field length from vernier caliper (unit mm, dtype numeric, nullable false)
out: 4.2 mm
